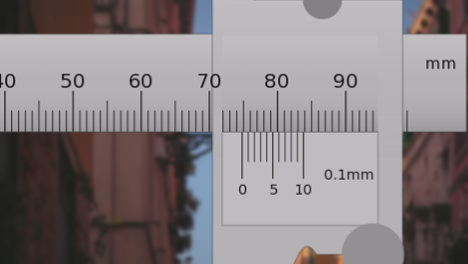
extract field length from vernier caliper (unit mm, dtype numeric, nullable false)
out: 74.8 mm
